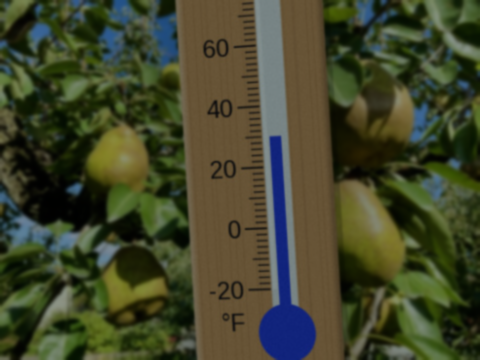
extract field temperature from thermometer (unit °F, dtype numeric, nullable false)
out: 30 °F
